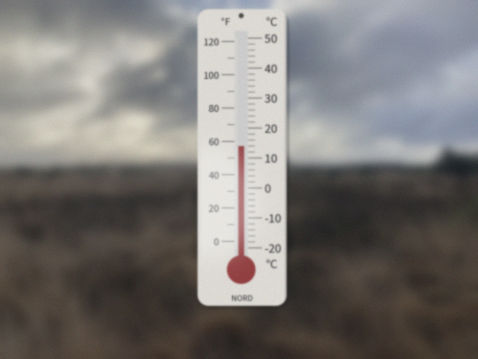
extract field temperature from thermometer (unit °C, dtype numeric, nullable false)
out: 14 °C
